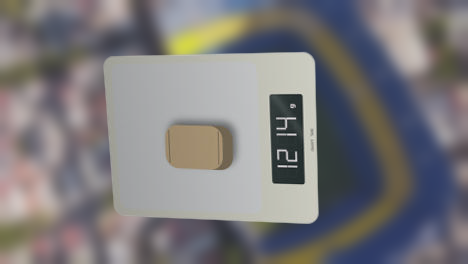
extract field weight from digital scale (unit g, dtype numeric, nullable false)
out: 1214 g
